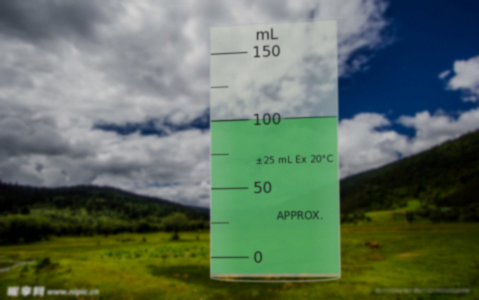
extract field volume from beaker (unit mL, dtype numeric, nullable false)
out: 100 mL
